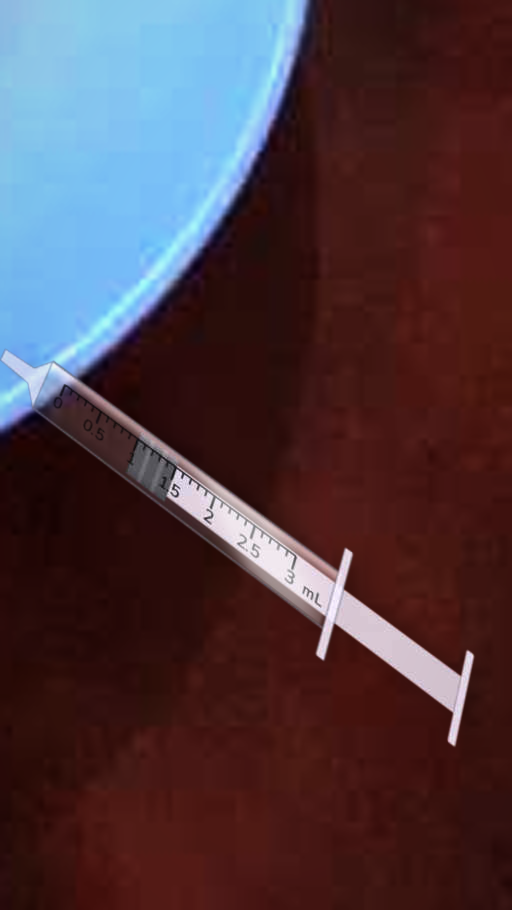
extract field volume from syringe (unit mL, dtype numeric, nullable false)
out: 1 mL
